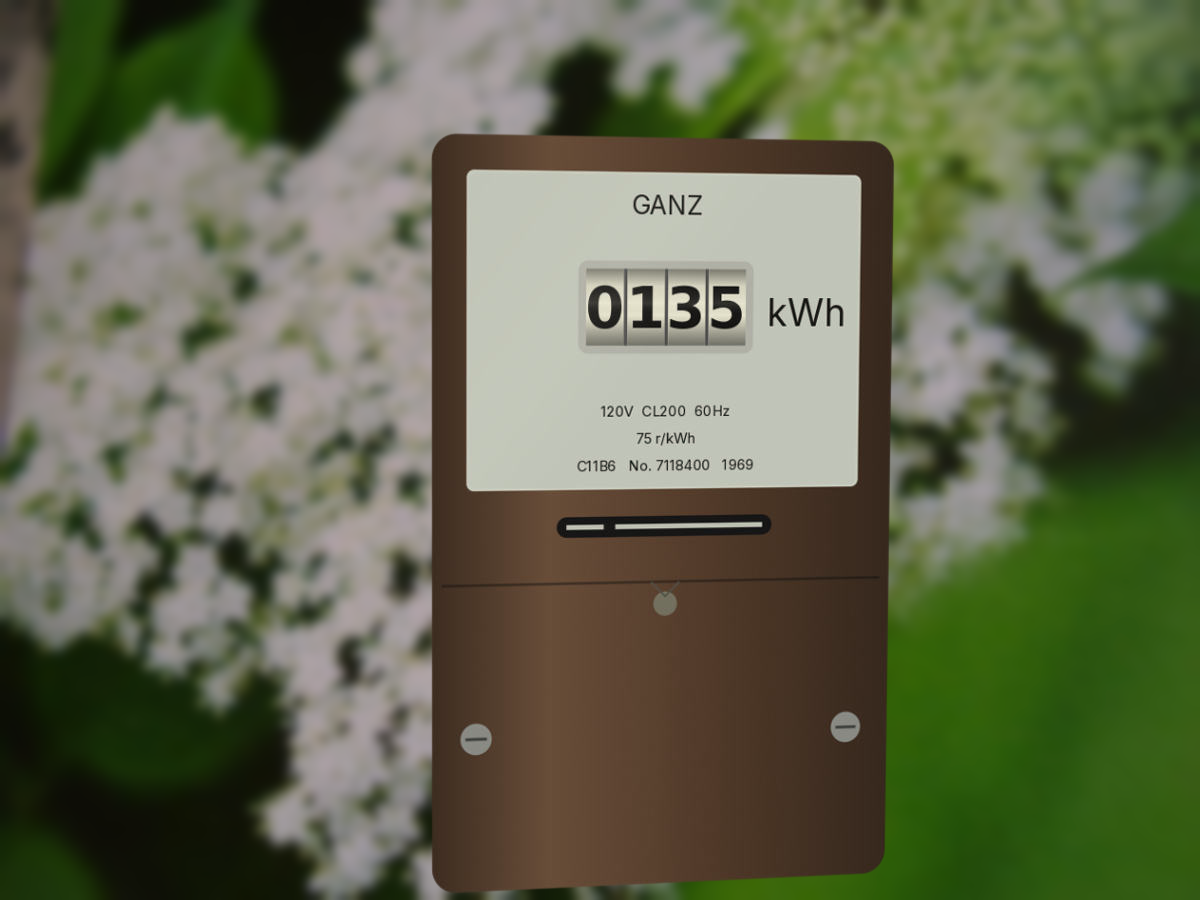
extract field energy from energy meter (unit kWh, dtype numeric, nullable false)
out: 135 kWh
